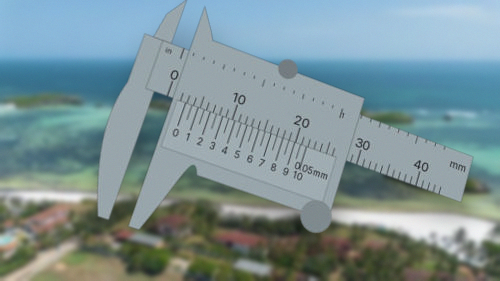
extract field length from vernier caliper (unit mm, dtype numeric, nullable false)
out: 2.8 mm
